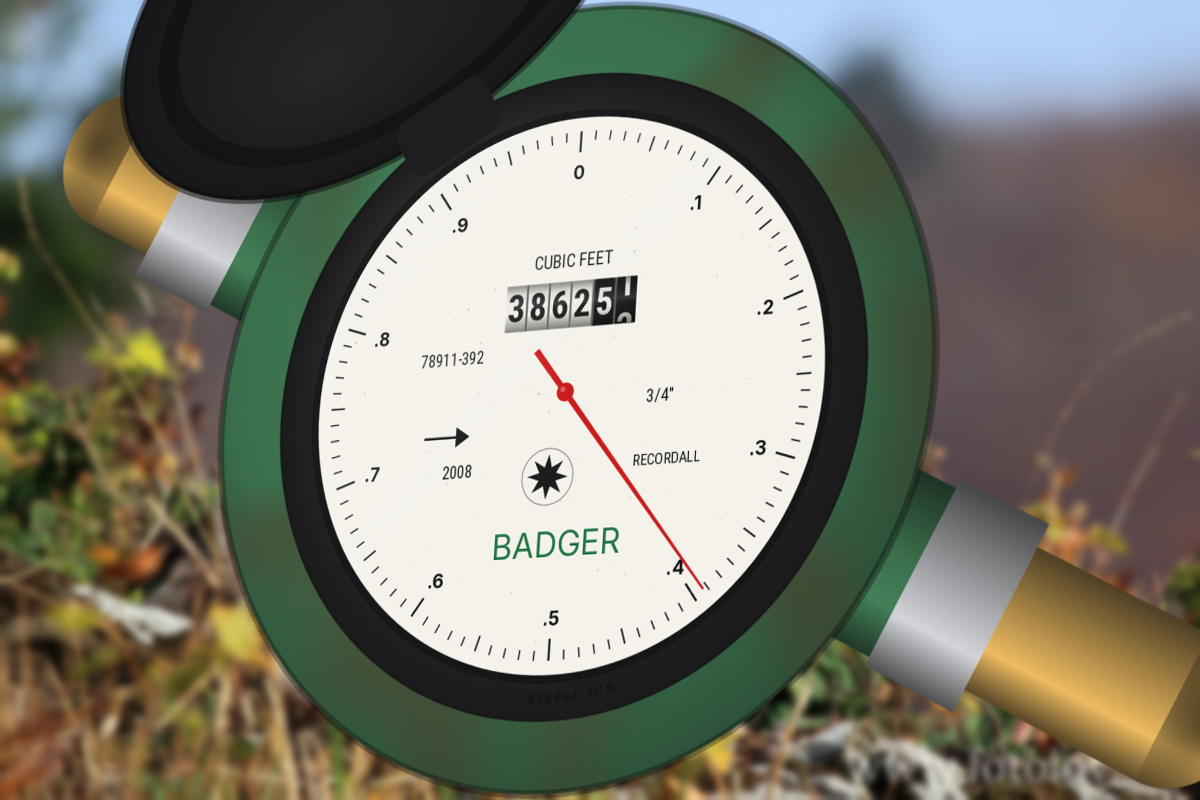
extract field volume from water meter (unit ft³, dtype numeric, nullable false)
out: 386251.39 ft³
